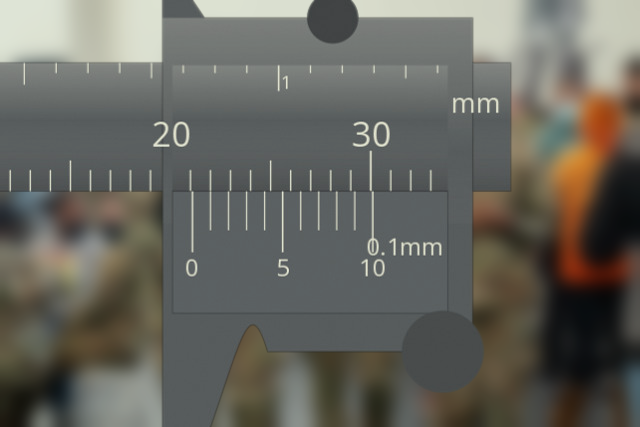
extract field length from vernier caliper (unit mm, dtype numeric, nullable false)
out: 21.1 mm
